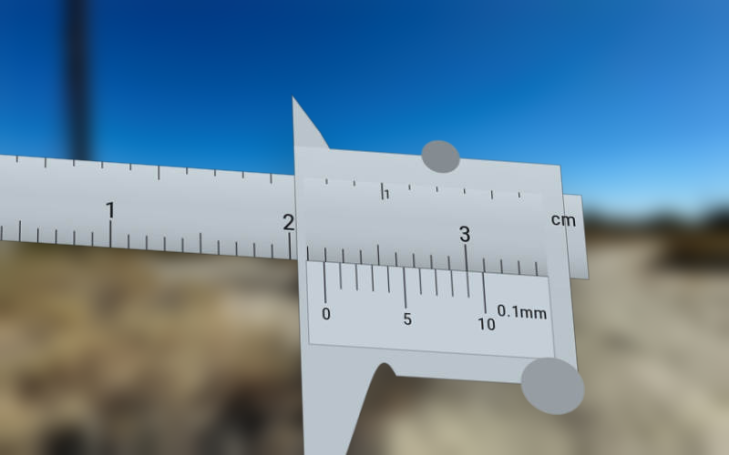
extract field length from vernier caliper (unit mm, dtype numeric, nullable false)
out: 21.9 mm
